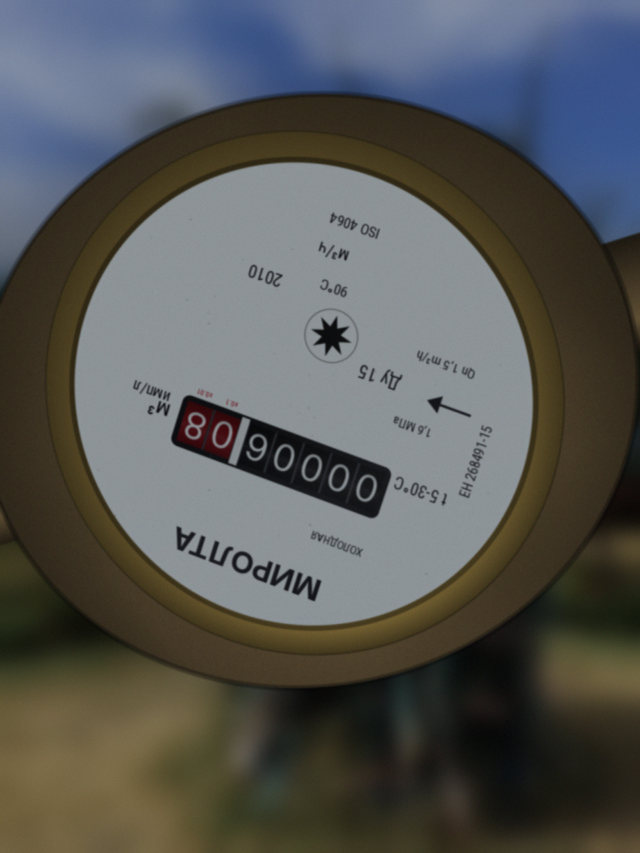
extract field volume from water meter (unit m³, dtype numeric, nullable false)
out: 6.08 m³
